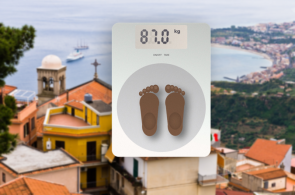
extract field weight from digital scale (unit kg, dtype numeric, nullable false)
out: 87.0 kg
